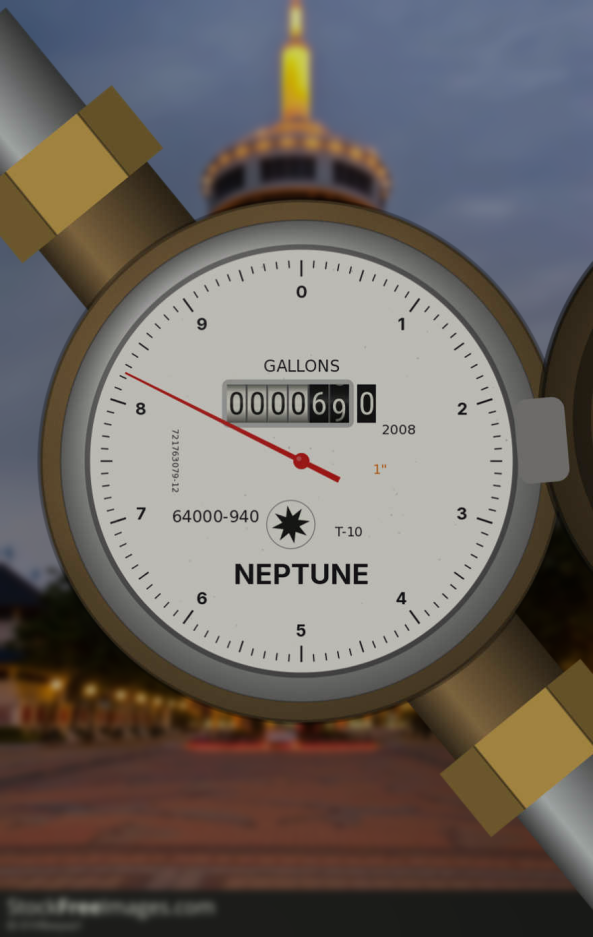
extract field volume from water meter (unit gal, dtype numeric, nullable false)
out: 688.2 gal
